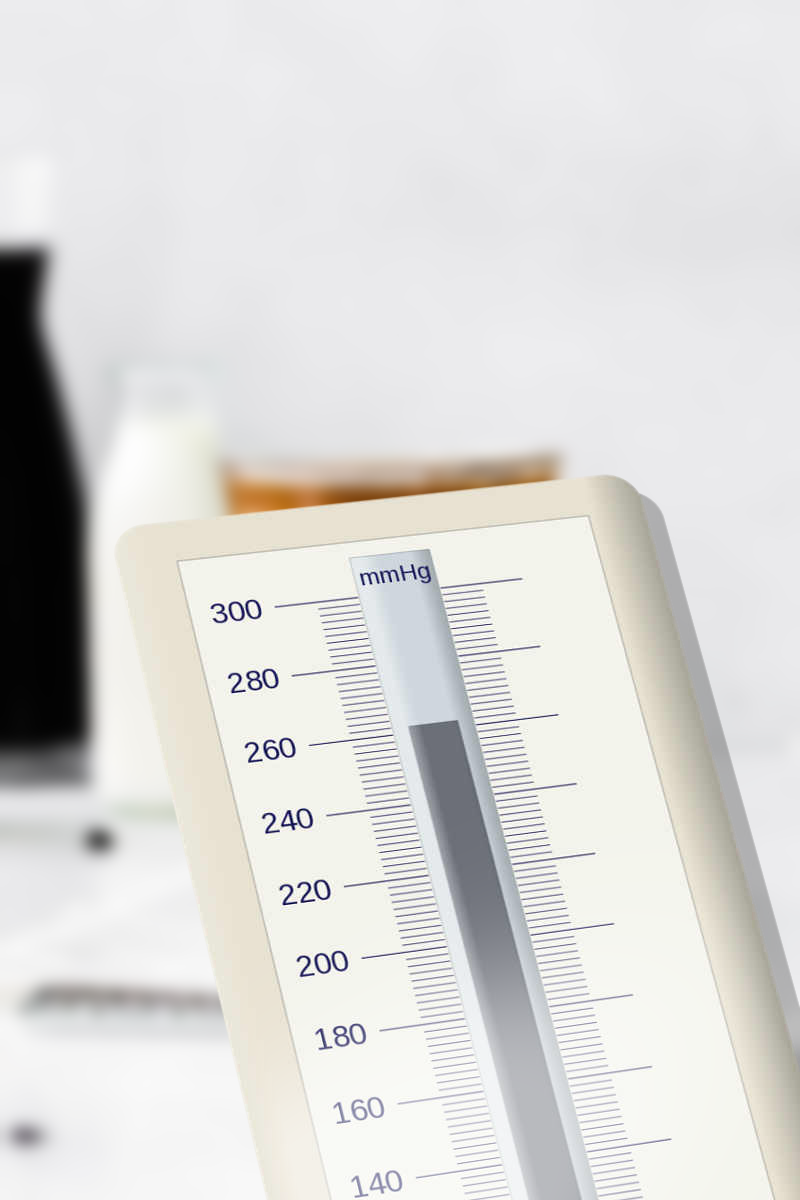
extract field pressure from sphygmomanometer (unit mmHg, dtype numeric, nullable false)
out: 262 mmHg
